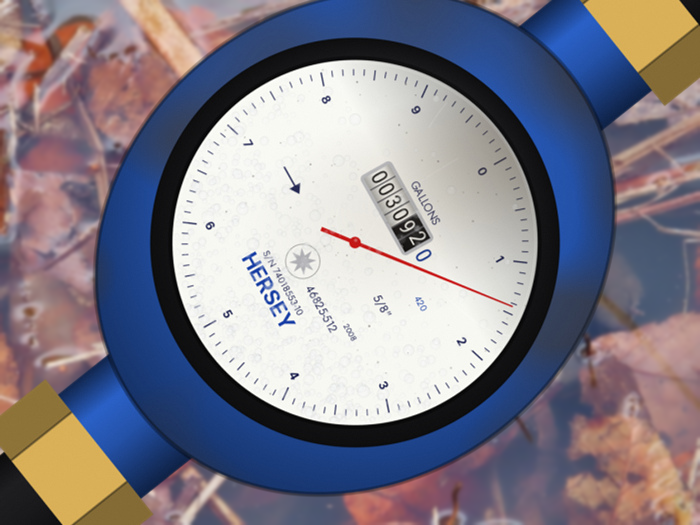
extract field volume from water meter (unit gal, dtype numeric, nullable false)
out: 30921.4 gal
